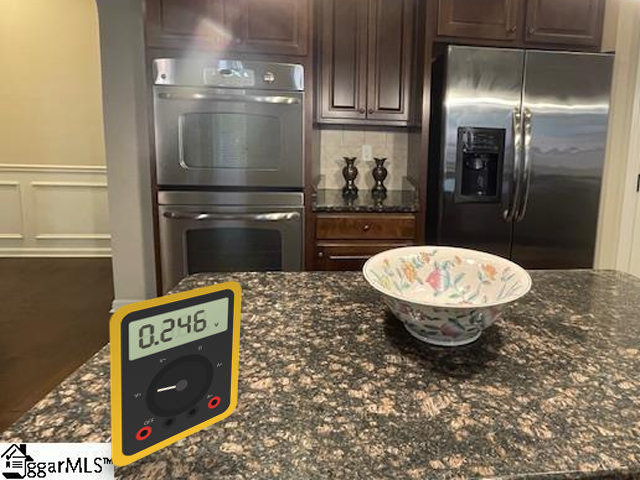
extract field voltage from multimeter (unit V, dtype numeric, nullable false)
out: 0.246 V
